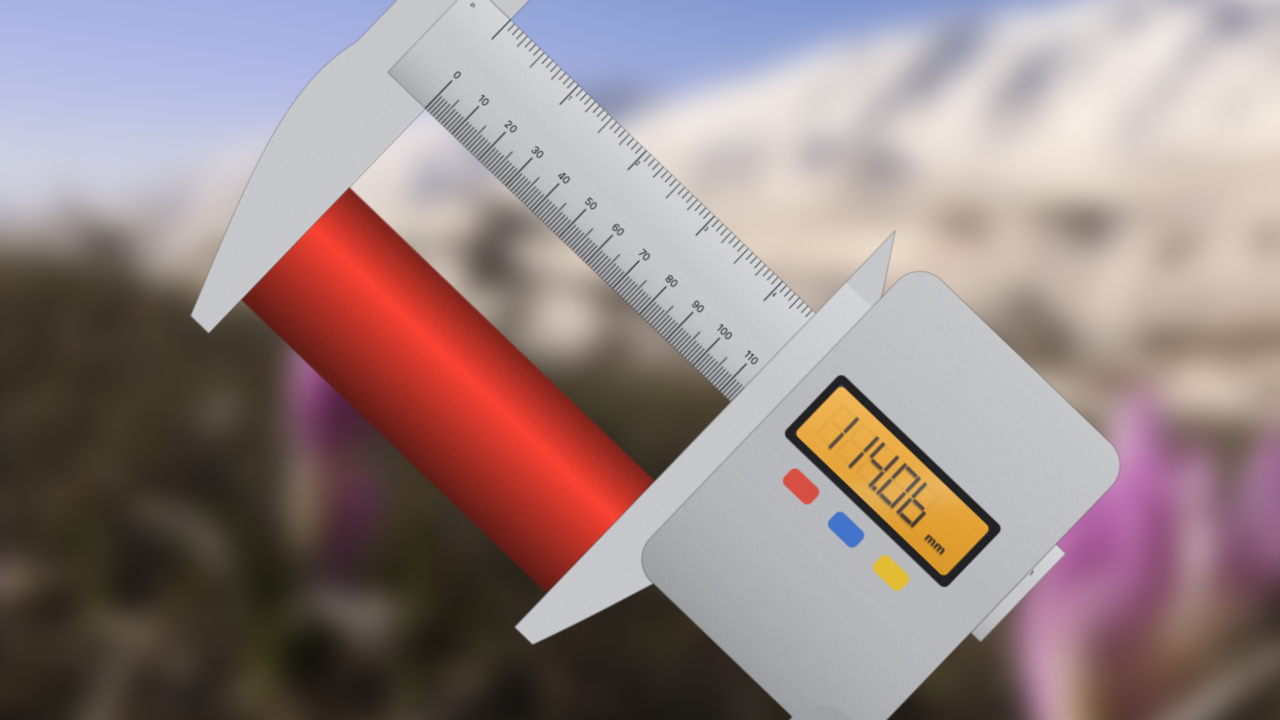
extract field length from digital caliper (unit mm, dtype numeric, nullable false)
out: 114.06 mm
